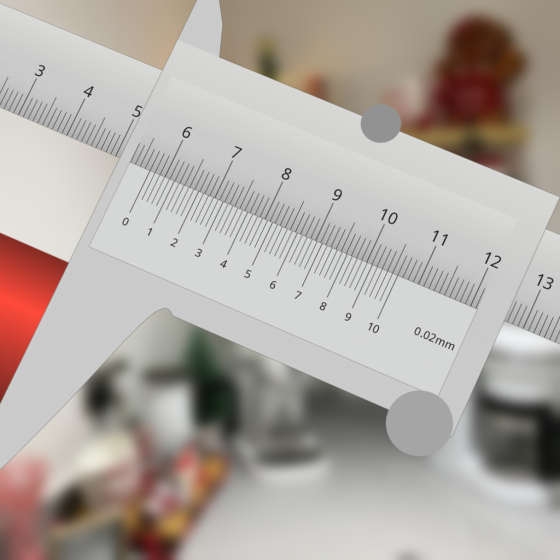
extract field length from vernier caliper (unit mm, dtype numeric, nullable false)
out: 57.0 mm
